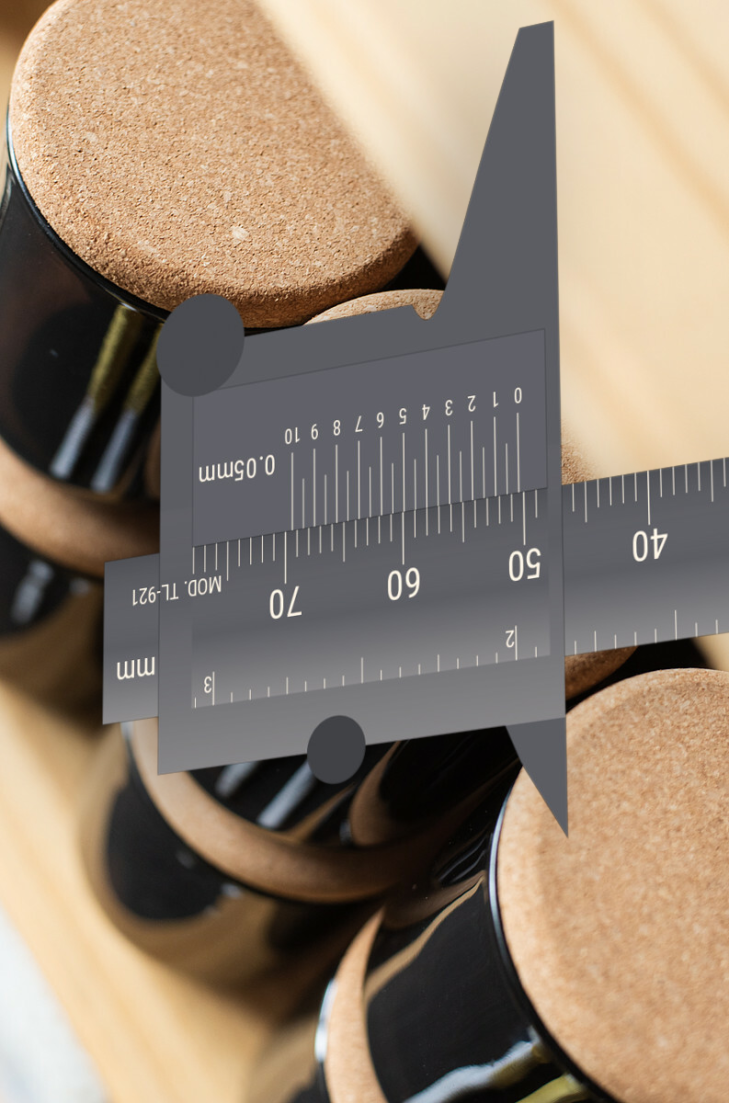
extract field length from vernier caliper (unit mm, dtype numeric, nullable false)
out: 50.4 mm
